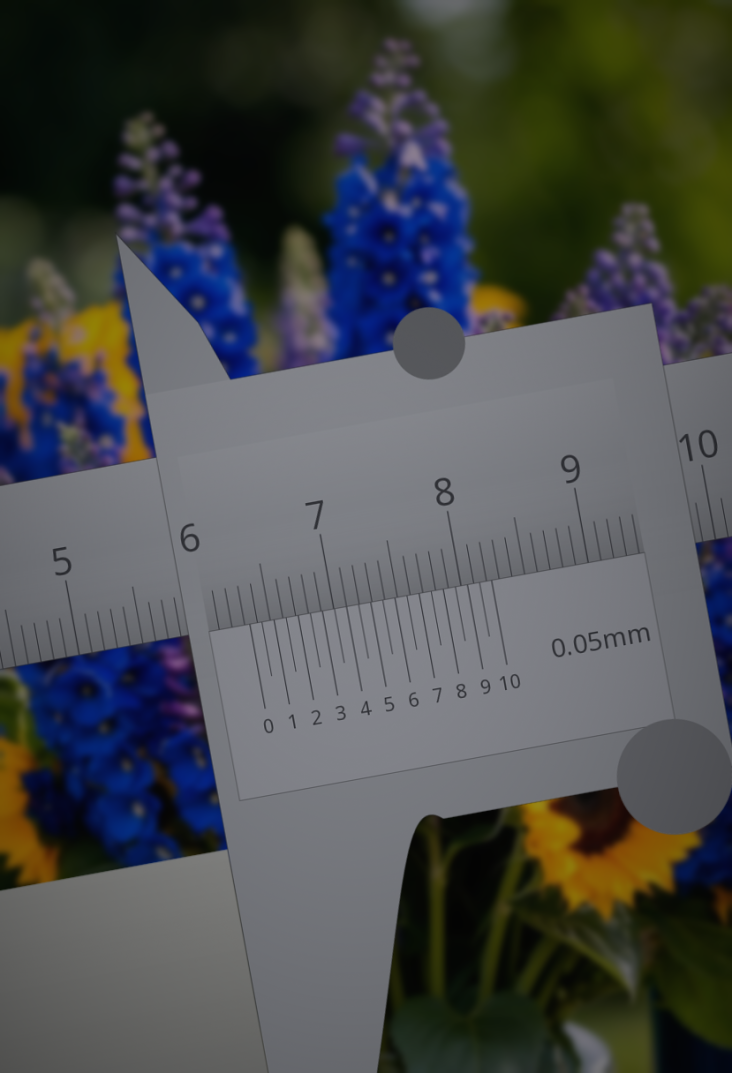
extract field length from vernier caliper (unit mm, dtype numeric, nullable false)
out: 63.4 mm
